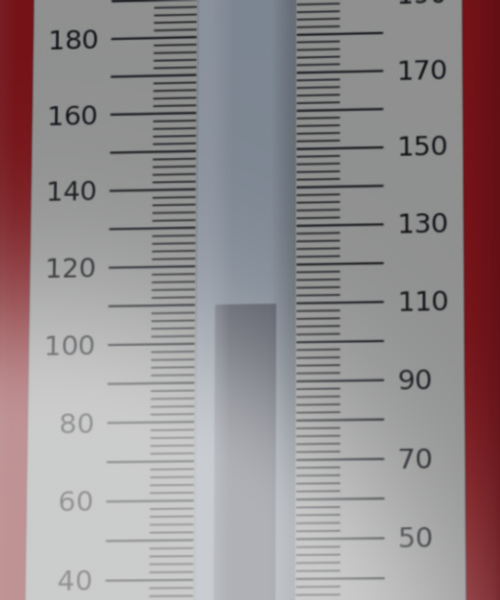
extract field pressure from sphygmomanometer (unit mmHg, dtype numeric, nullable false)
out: 110 mmHg
